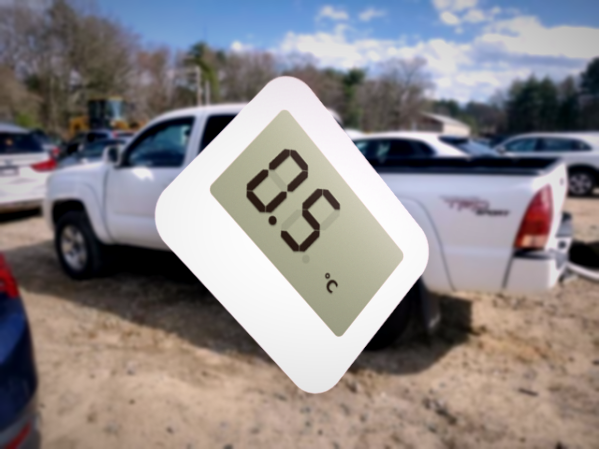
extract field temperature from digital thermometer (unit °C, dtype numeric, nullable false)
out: 0.5 °C
